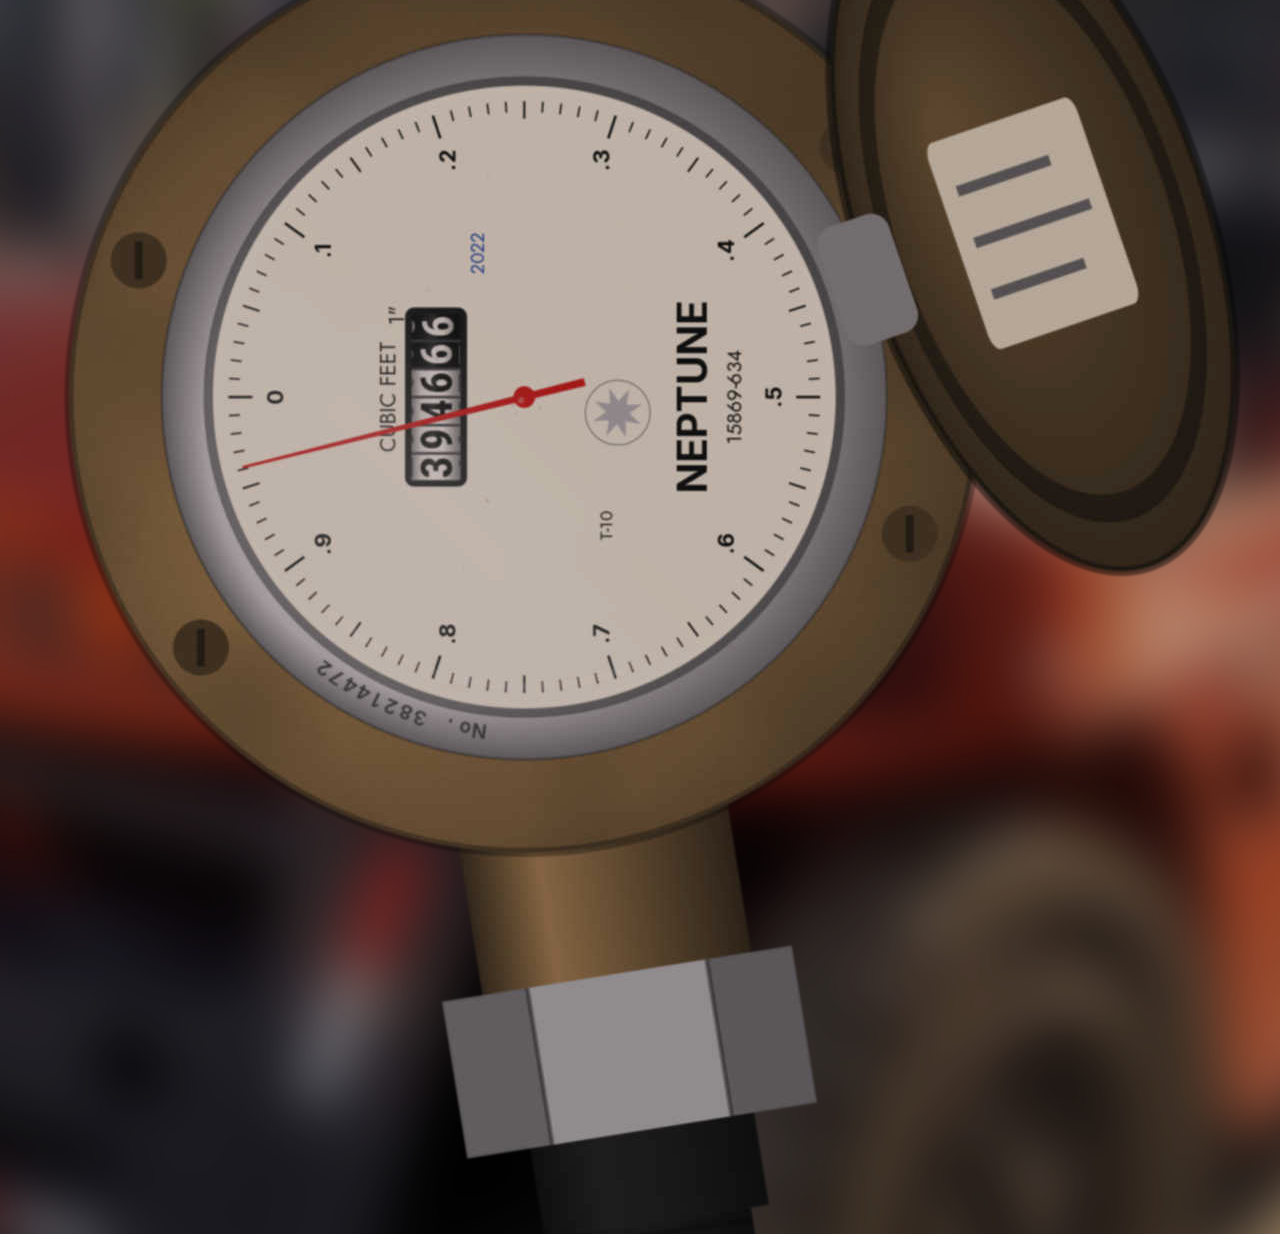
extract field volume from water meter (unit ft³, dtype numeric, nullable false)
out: 394665.96 ft³
